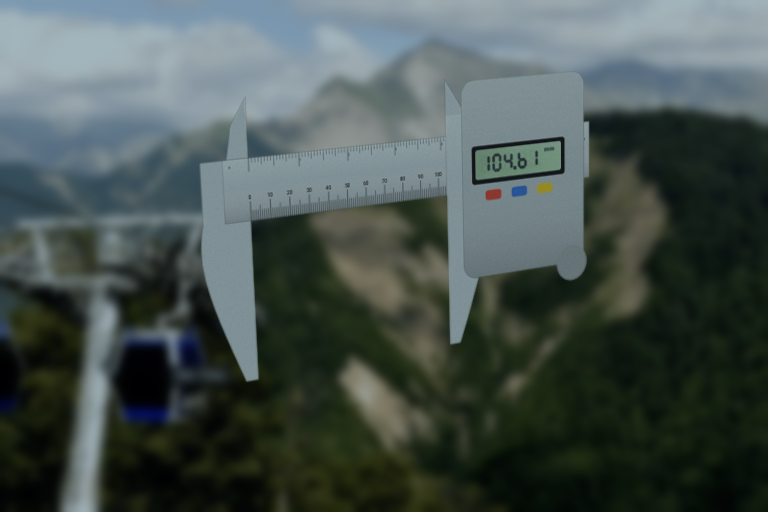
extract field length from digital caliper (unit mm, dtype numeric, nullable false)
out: 104.61 mm
